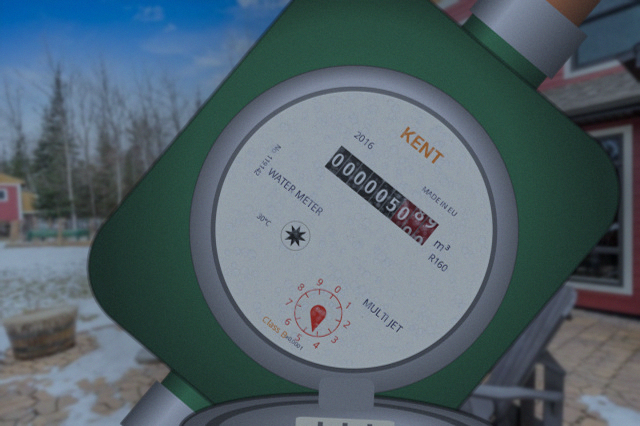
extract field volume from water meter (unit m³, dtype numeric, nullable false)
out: 5.0894 m³
